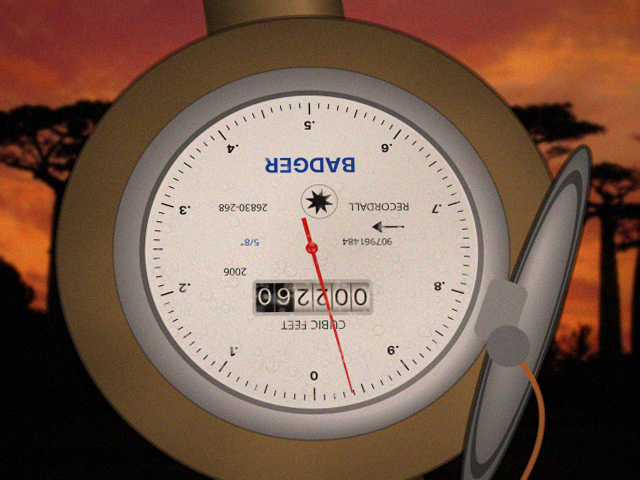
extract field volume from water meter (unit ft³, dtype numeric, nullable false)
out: 2259.96 ft³
